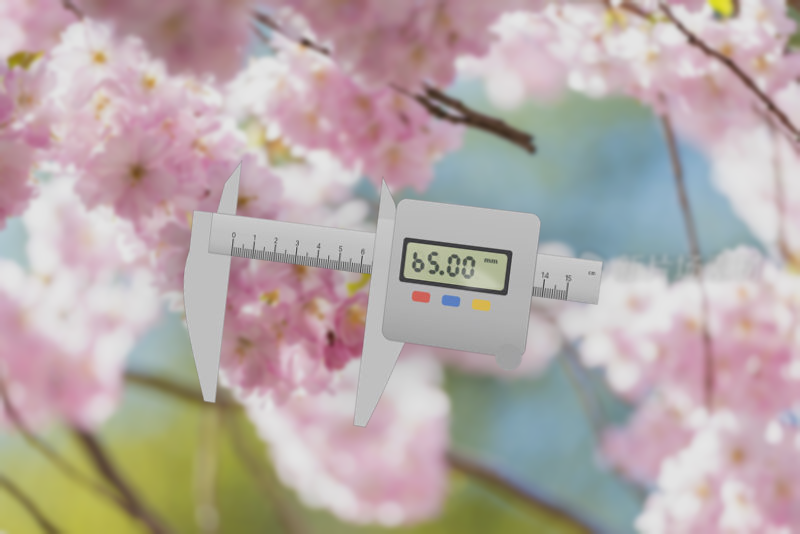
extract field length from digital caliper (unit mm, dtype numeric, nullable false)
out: 65.00 mm
